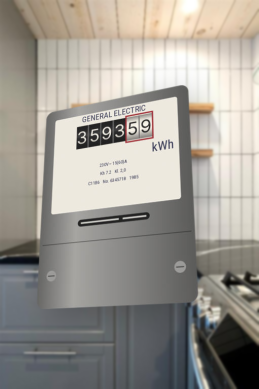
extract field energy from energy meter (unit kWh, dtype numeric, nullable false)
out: 3593.59 kWh
